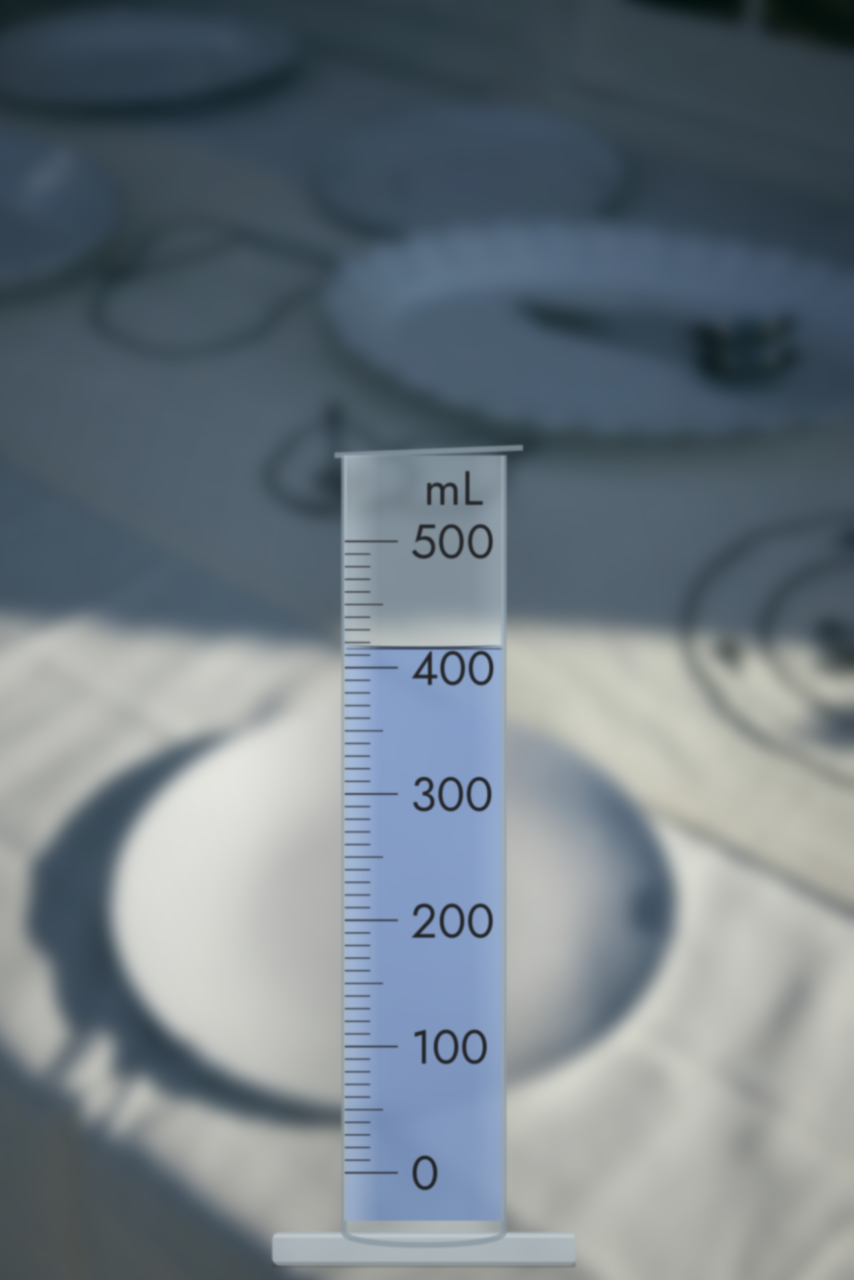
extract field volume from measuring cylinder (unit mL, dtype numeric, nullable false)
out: 415 mL
